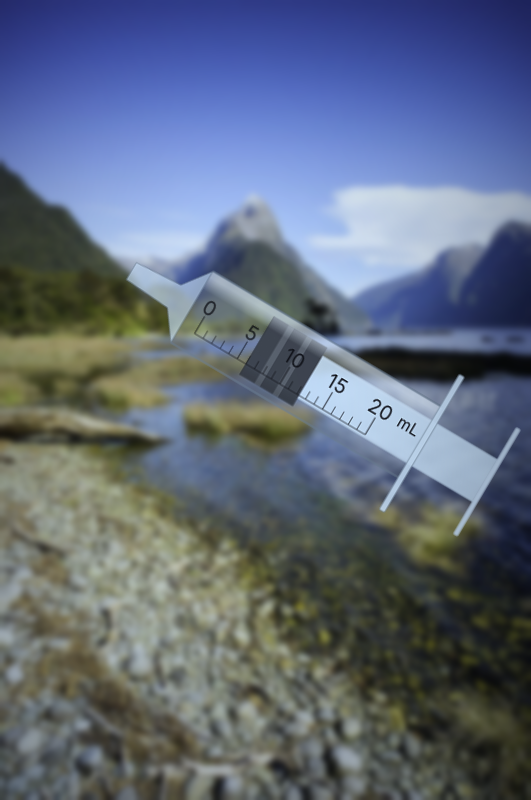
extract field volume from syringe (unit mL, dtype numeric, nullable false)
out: 6 mL
